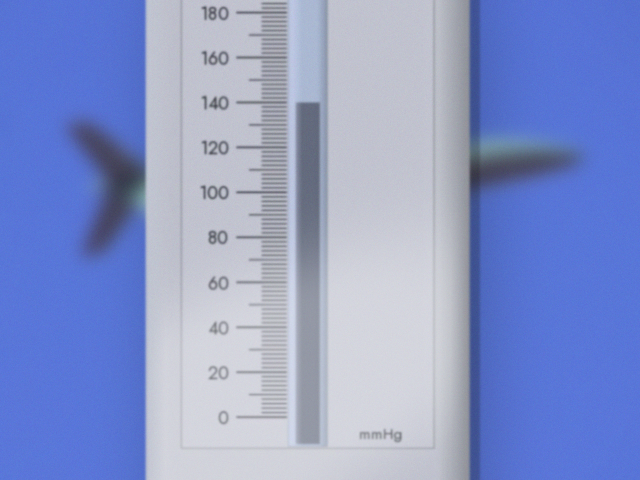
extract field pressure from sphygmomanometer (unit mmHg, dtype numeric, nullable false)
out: 140 mmHg
